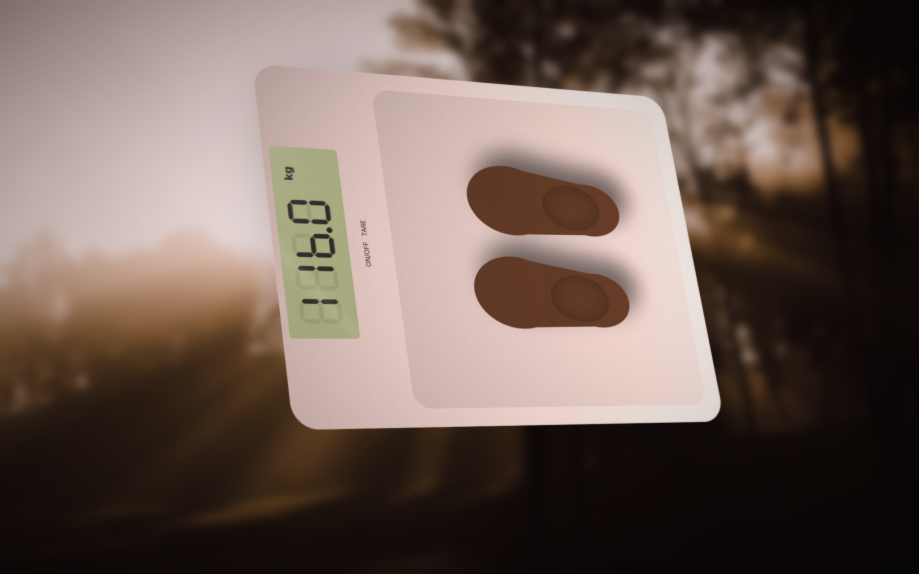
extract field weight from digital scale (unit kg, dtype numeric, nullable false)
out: 116.0 kg
